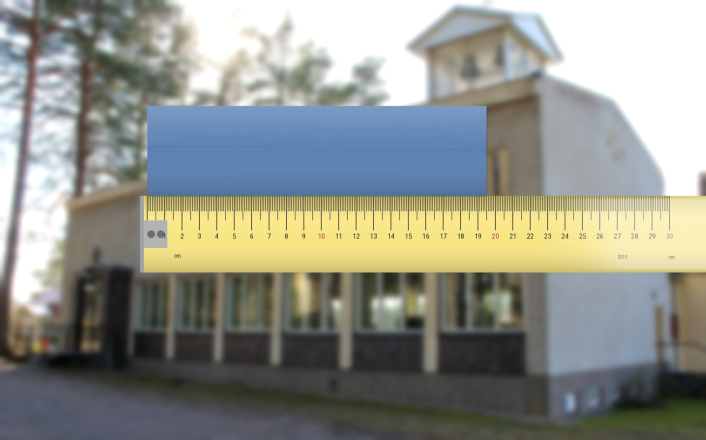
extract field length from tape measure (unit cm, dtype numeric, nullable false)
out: 19.5 cm
